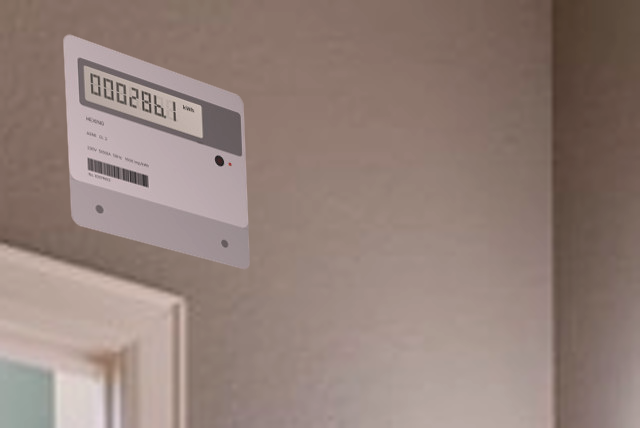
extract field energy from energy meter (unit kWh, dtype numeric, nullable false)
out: 286.1 kWh
